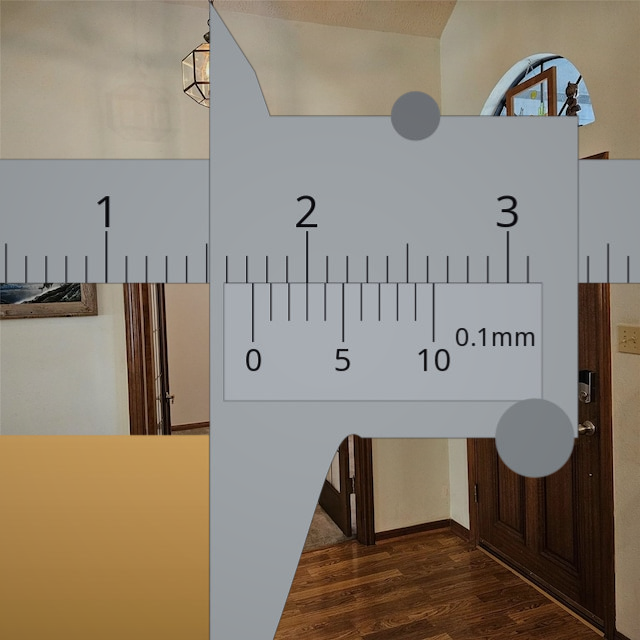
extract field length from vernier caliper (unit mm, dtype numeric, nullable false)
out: 17.3 mm
